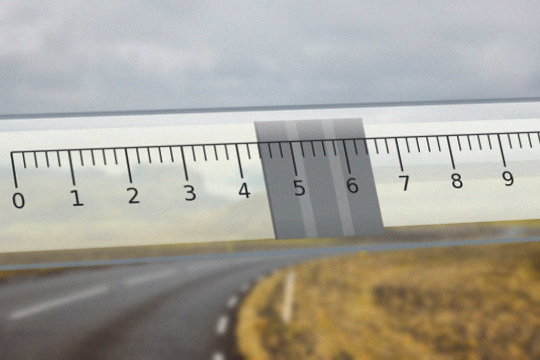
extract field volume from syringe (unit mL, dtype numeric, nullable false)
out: 4.4 mL
